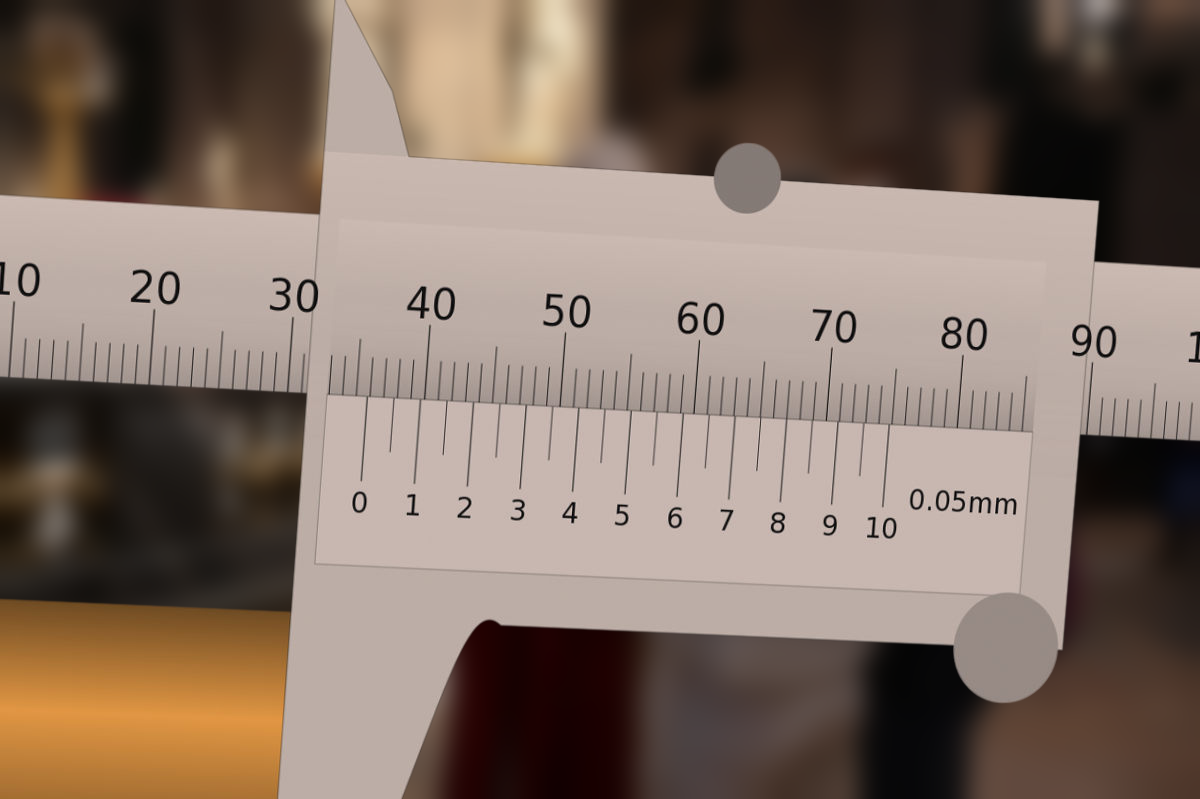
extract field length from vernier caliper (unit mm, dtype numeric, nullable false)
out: 35.8 mm
